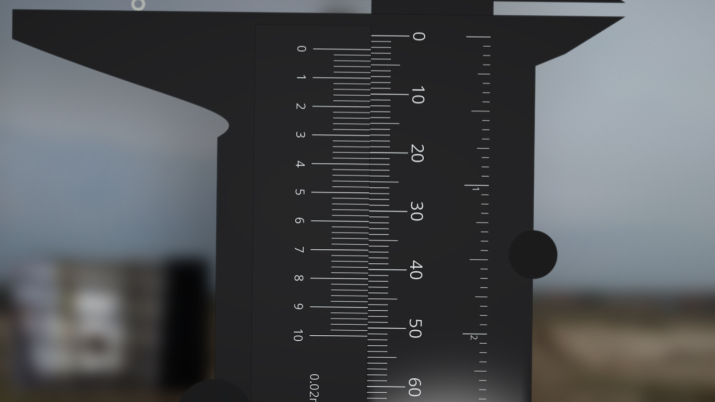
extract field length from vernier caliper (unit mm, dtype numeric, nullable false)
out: 2.4 mm
